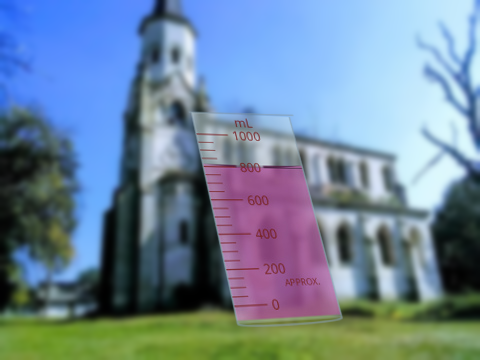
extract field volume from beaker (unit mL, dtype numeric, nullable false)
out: 800 mL
